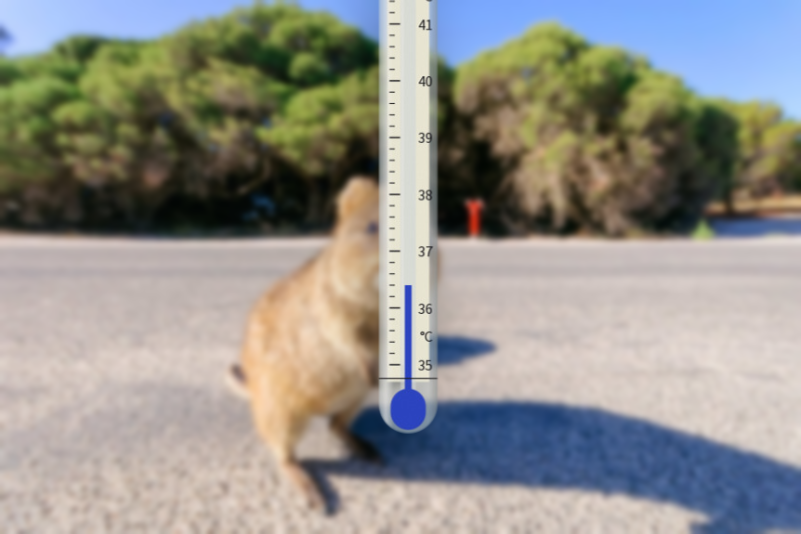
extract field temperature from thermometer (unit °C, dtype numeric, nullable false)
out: 36.4 °C
